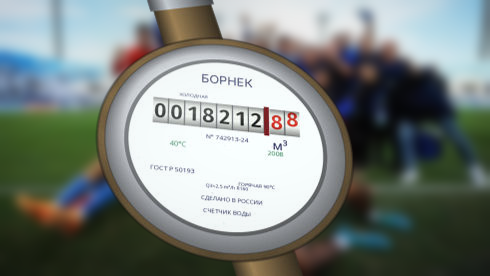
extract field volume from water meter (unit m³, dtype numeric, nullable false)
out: 18212.88 m³
